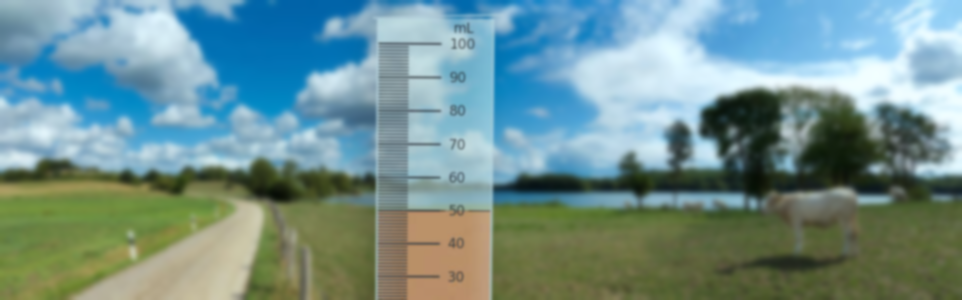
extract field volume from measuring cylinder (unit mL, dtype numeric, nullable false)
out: 50 mL
